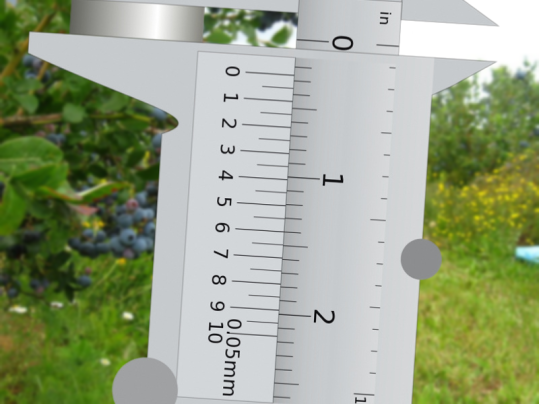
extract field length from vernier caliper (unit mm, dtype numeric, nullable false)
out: 2.6 mm
